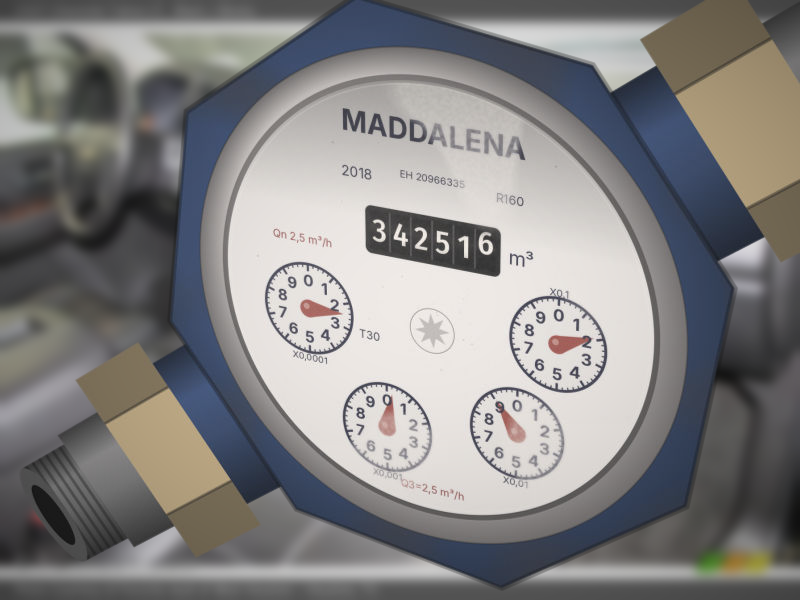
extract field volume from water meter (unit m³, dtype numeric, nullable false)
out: 342516.1902 m³
